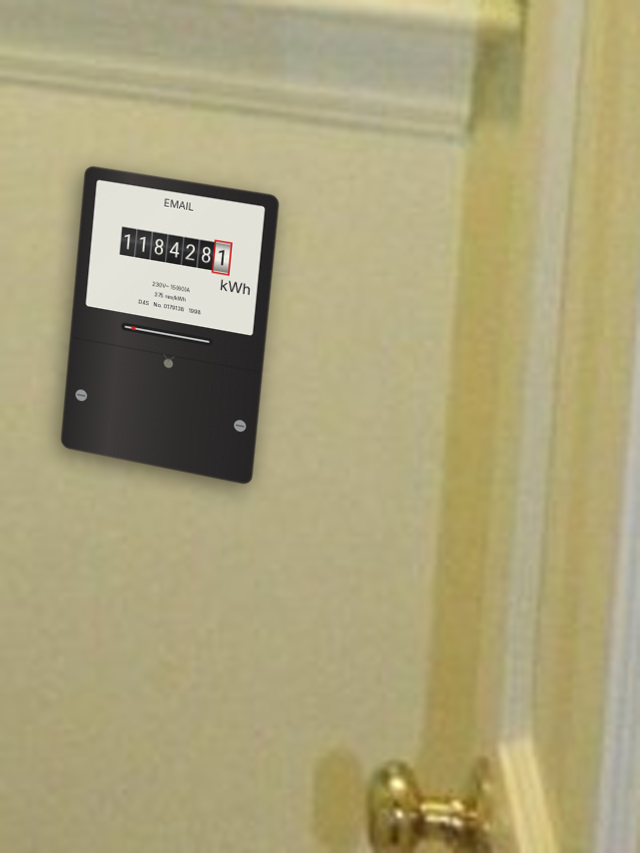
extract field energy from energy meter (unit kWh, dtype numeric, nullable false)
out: 118428.1 kWh
